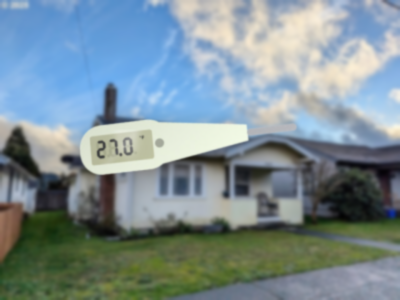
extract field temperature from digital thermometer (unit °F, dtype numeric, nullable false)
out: 27.0 °F
